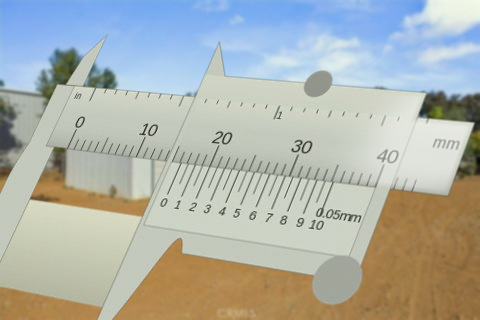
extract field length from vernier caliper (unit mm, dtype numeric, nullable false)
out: 16.2 mm
